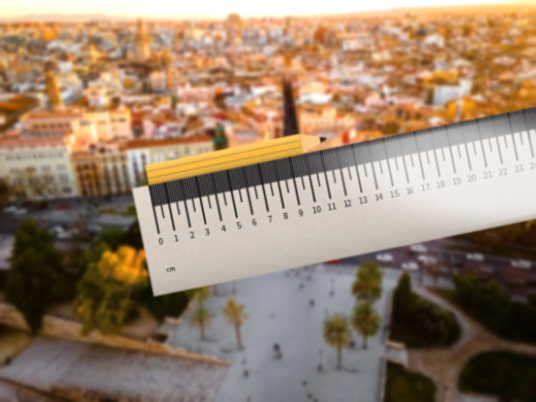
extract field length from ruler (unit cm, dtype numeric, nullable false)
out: 11.5 cm
